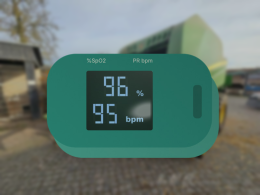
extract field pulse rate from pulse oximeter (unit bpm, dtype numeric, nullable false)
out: 95 bpm
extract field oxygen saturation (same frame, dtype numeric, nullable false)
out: 96 %
